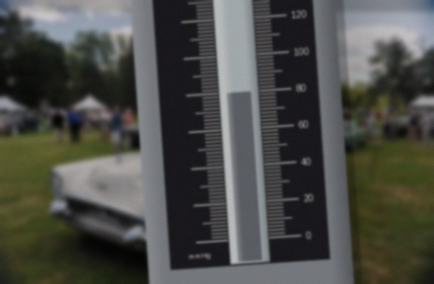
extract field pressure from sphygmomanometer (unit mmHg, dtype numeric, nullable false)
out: 80 mmHg
